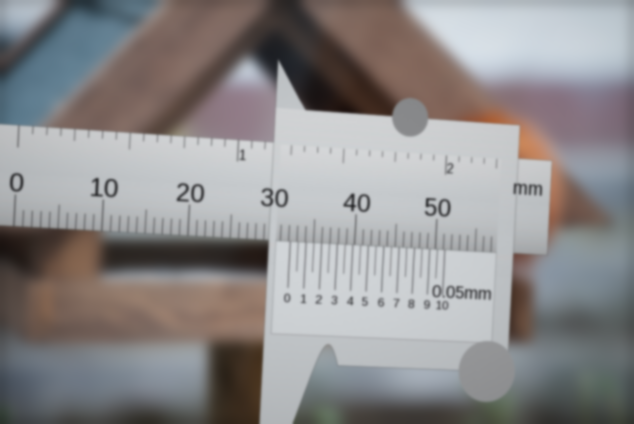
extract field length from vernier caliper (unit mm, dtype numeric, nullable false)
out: 32.2 mm
